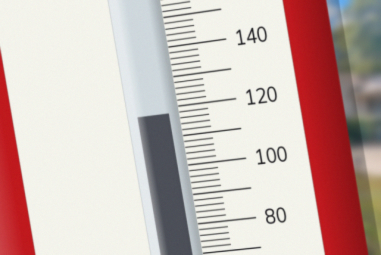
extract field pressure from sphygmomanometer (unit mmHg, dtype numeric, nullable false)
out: 118 mmHg
